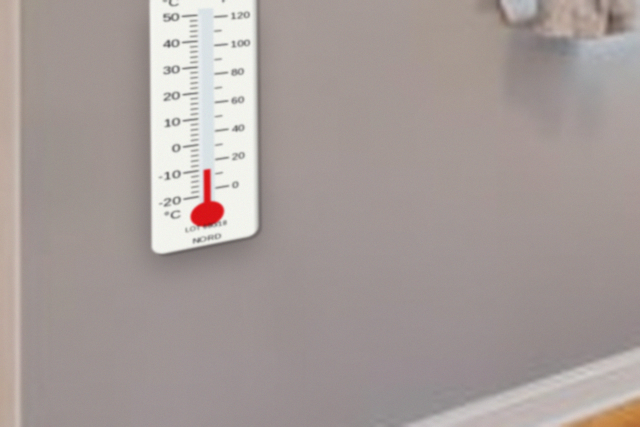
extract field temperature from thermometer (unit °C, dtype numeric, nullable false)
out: -10 °C
